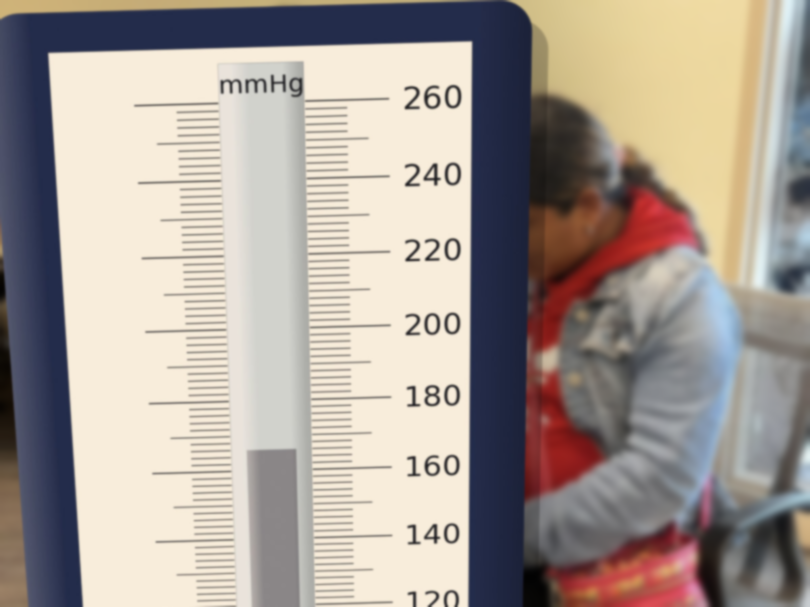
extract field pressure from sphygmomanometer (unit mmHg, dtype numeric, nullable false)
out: 166 mmHg
